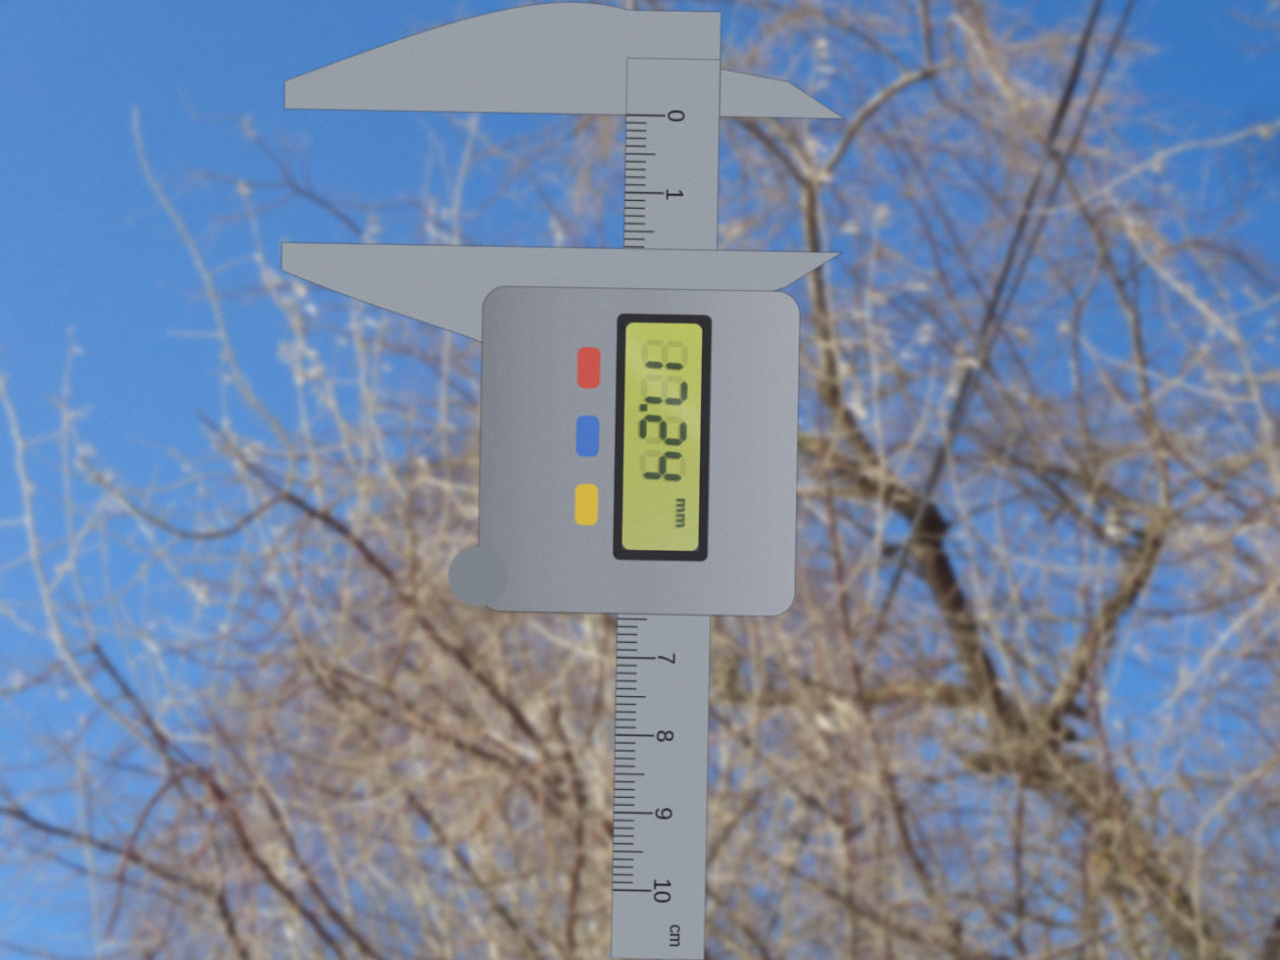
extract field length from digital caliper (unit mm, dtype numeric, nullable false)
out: 17.24 mm
